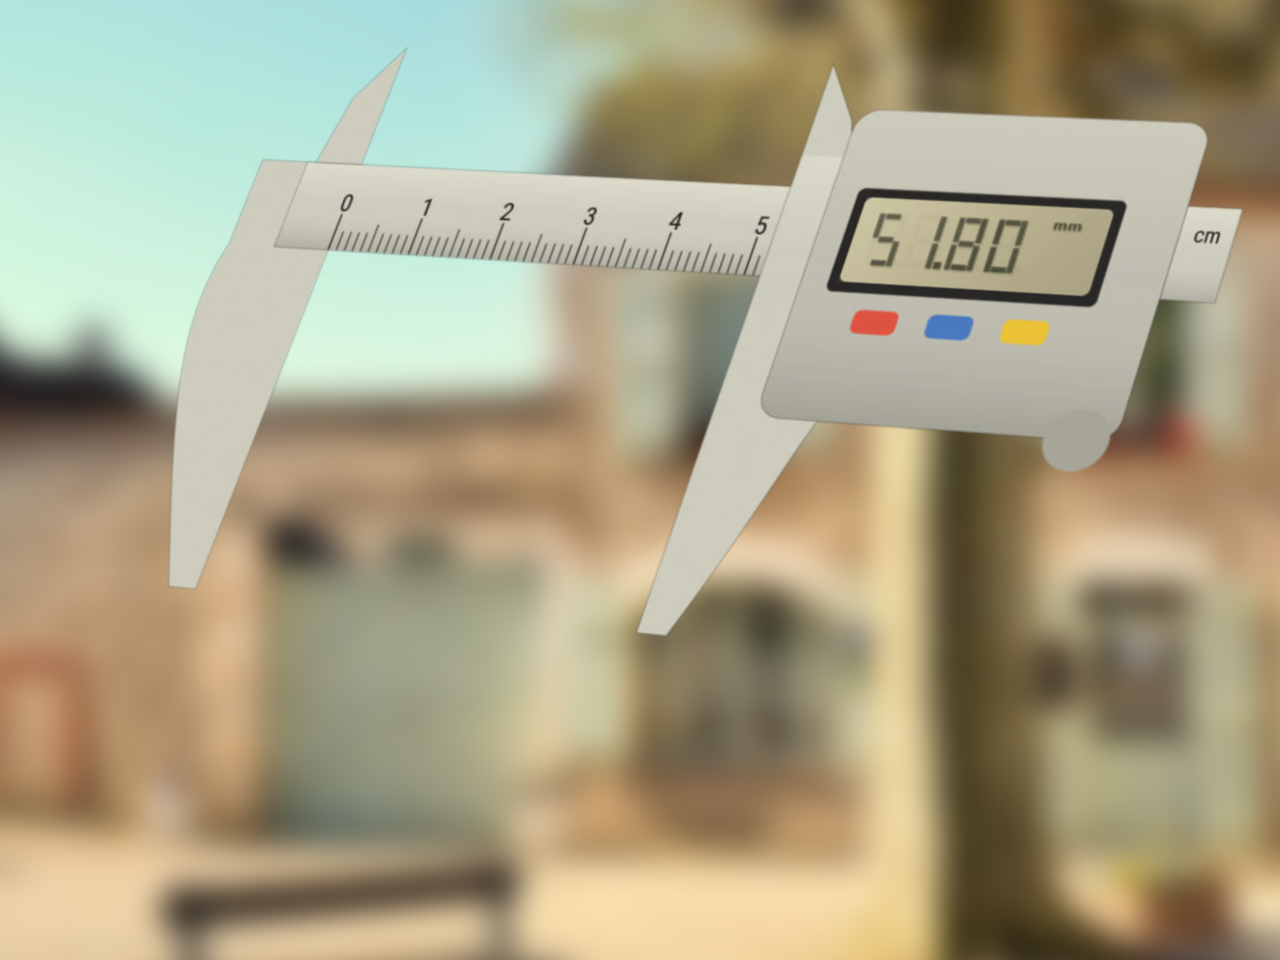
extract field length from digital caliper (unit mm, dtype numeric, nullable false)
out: 51.80 mm
